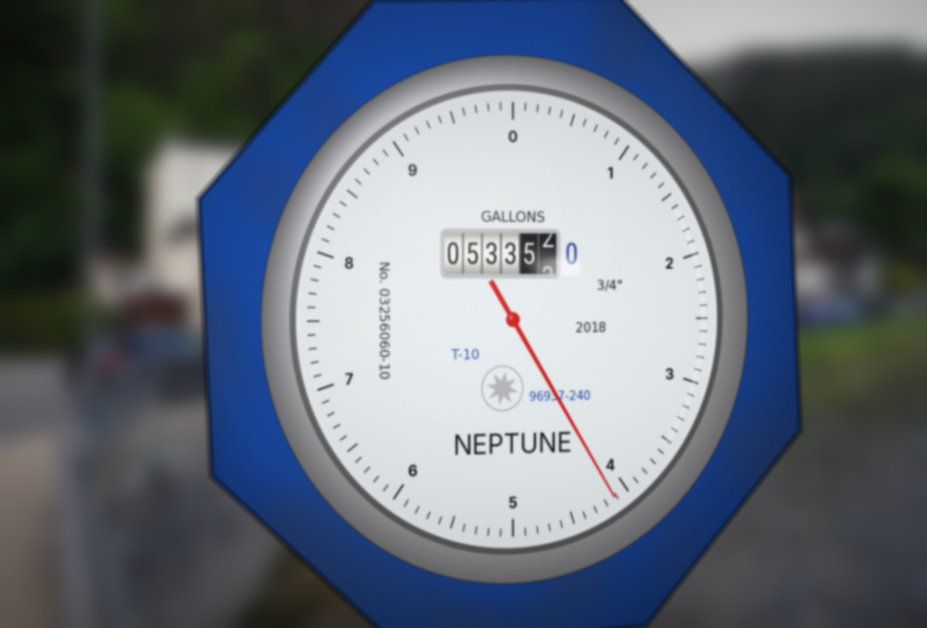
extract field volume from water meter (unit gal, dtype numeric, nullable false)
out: 533524.1 gal
